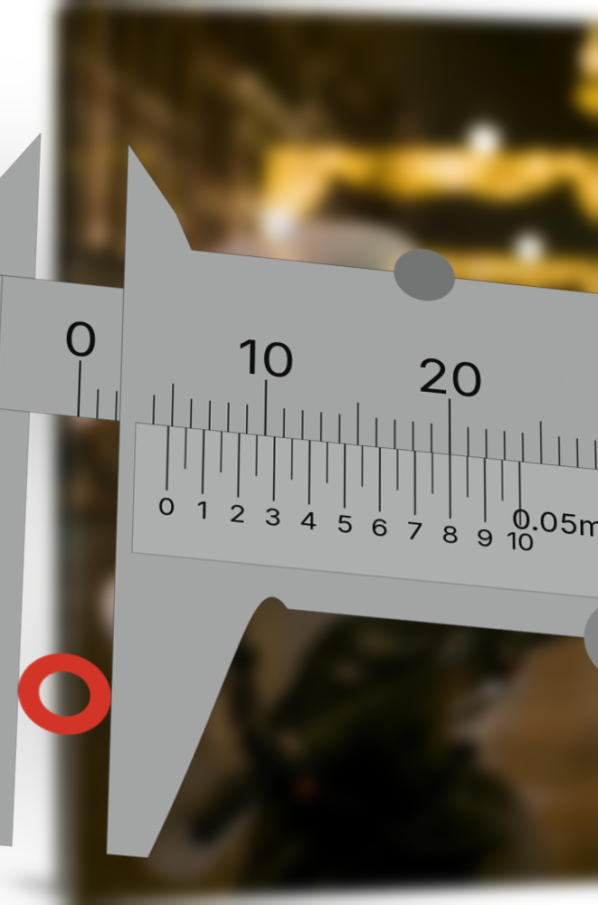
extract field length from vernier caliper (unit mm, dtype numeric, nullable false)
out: 4.8 mm
